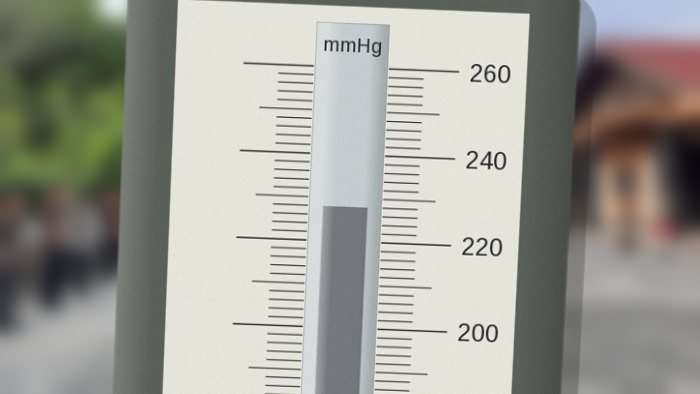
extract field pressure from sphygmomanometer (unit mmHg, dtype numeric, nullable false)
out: 228 mmHg
